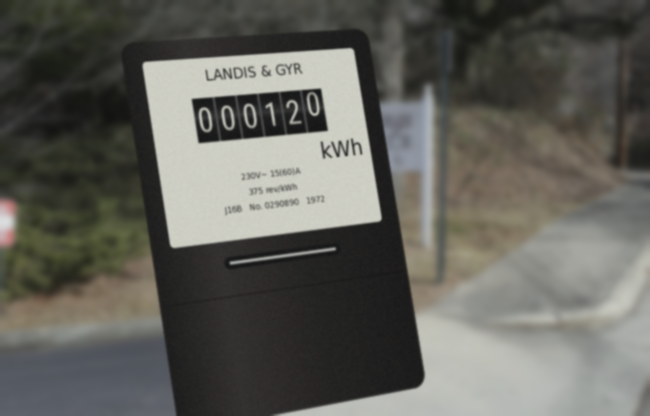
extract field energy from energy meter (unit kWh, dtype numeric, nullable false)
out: 120 kWh
